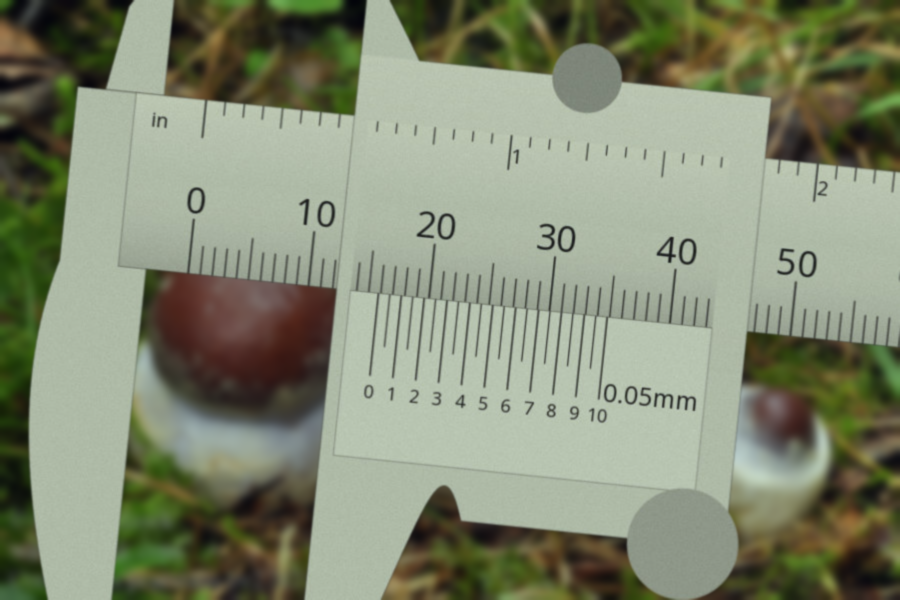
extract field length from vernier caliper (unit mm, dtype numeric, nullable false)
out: 15.8 mm
